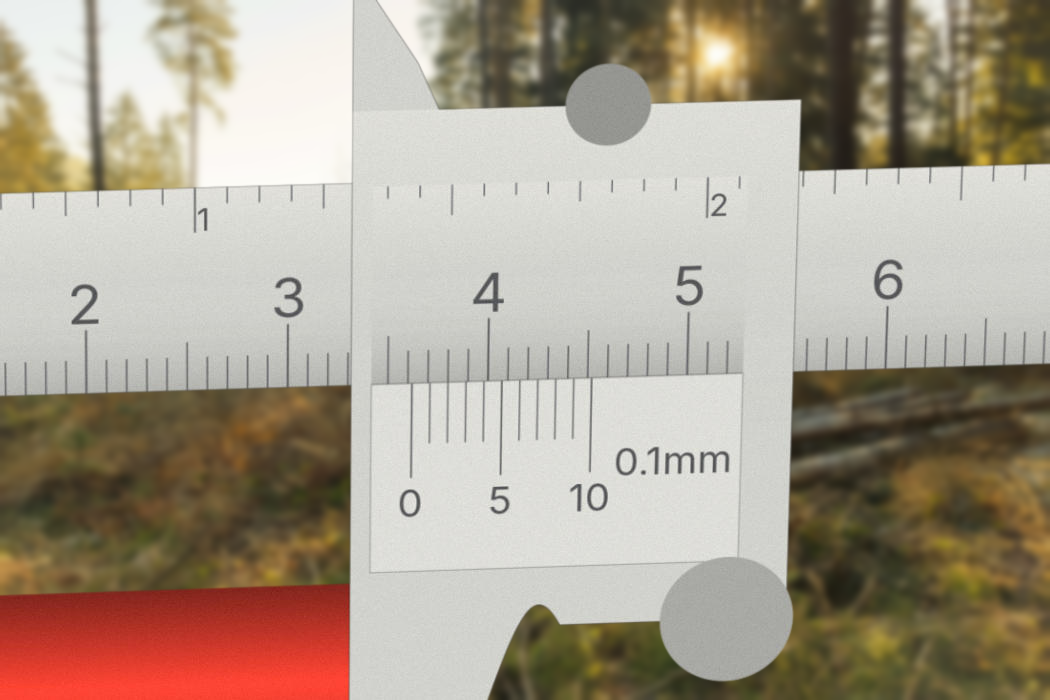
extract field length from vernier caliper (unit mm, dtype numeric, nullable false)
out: 36.2 mm
